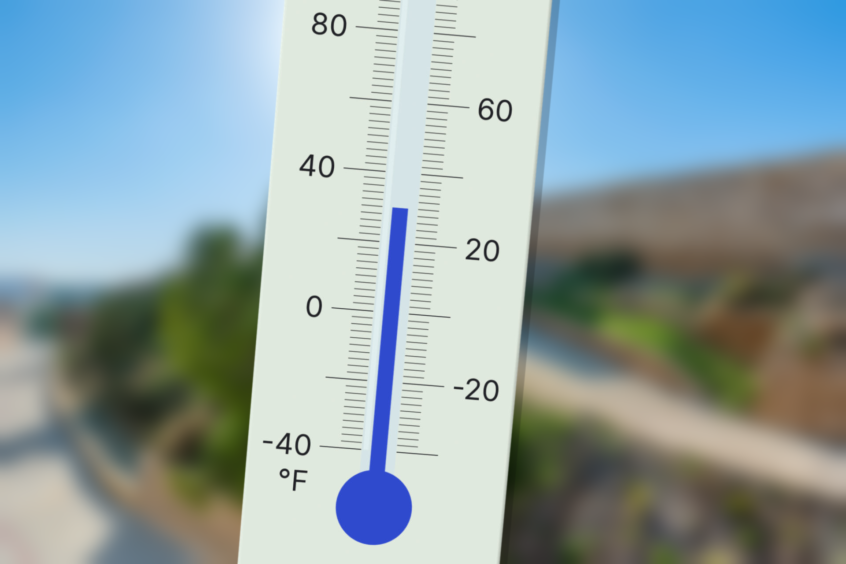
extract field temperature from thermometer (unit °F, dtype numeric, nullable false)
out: 30 °F
